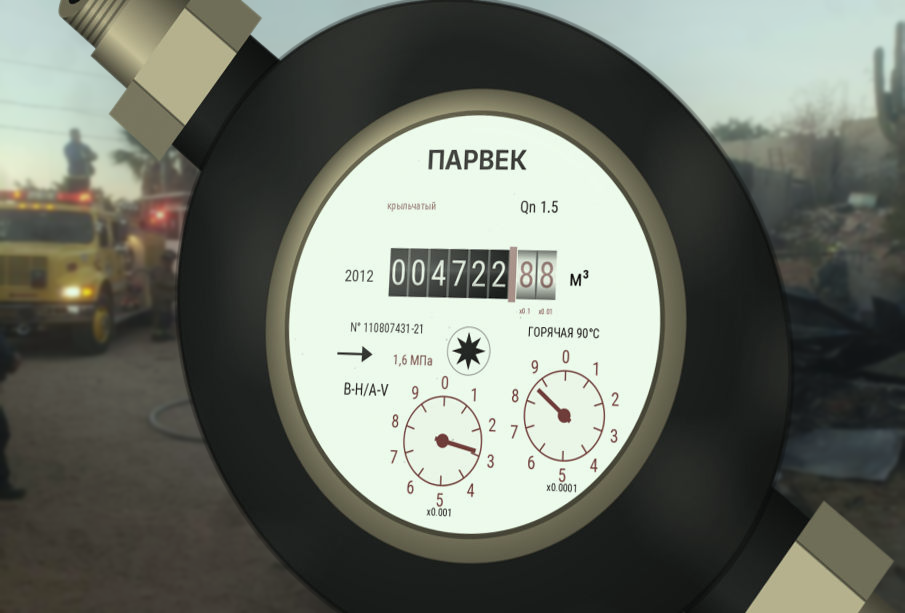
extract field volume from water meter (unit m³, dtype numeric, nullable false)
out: 4722.8828 m³
